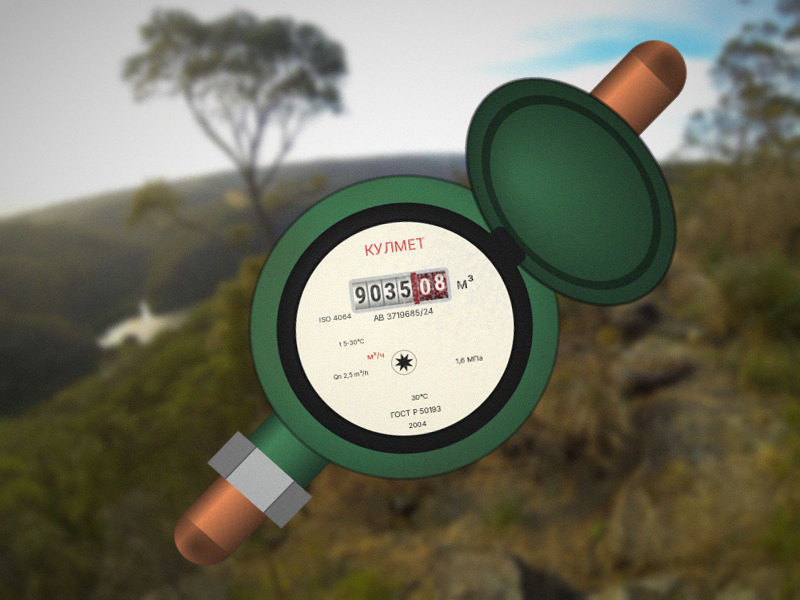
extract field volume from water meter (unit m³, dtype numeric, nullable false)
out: 9035.08 m³
